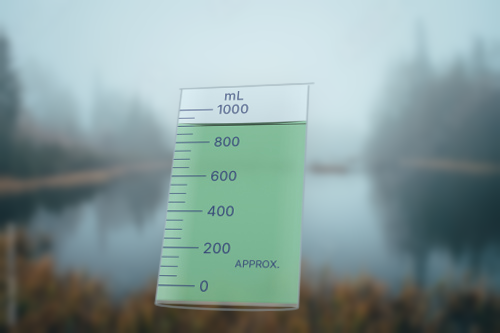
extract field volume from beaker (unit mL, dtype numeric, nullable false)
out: 900 mL
